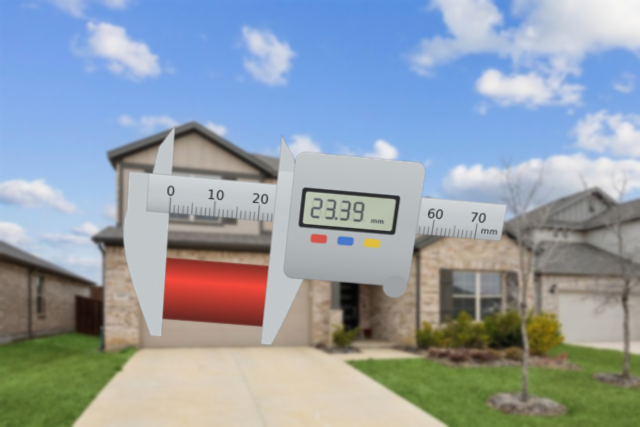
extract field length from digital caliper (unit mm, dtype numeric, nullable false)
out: 23.39 mm
